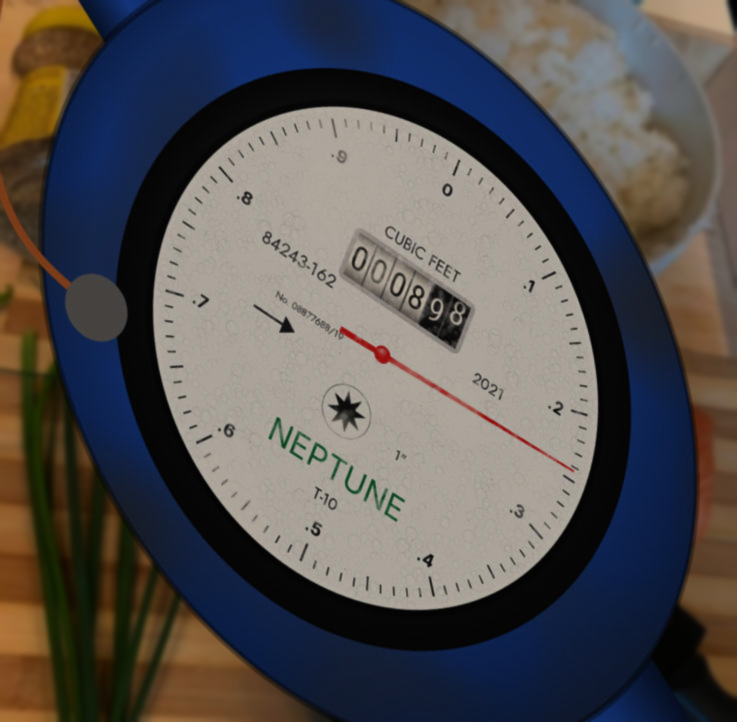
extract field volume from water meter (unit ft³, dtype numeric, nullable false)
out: 898.24 ft³
